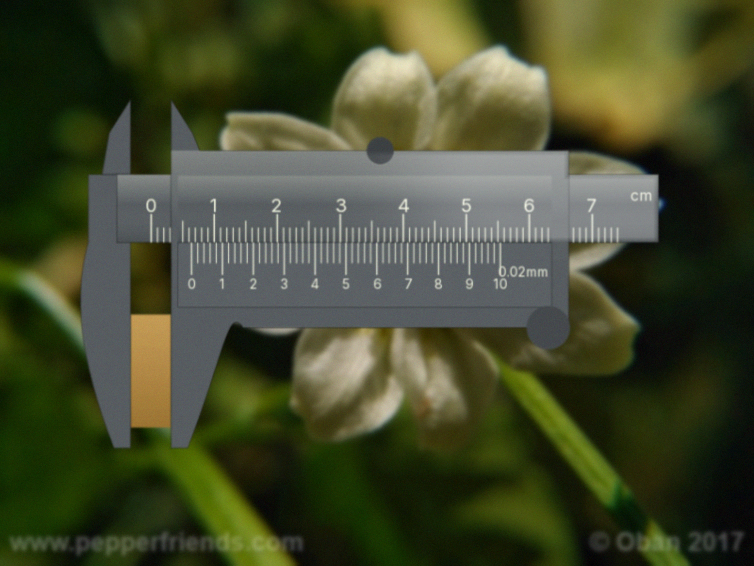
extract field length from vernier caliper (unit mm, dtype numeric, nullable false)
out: 6.4 mm
